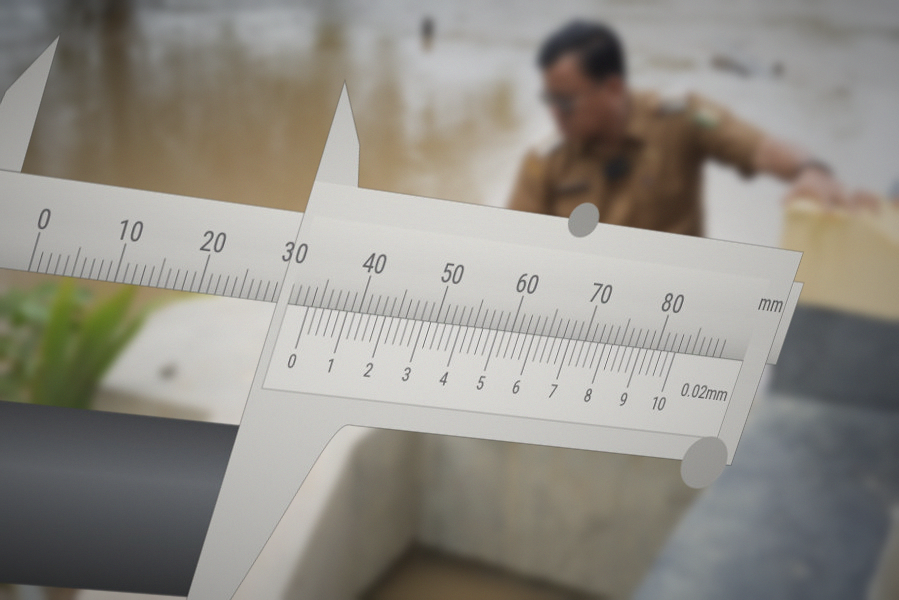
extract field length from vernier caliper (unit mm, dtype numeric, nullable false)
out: 33.6 mm
